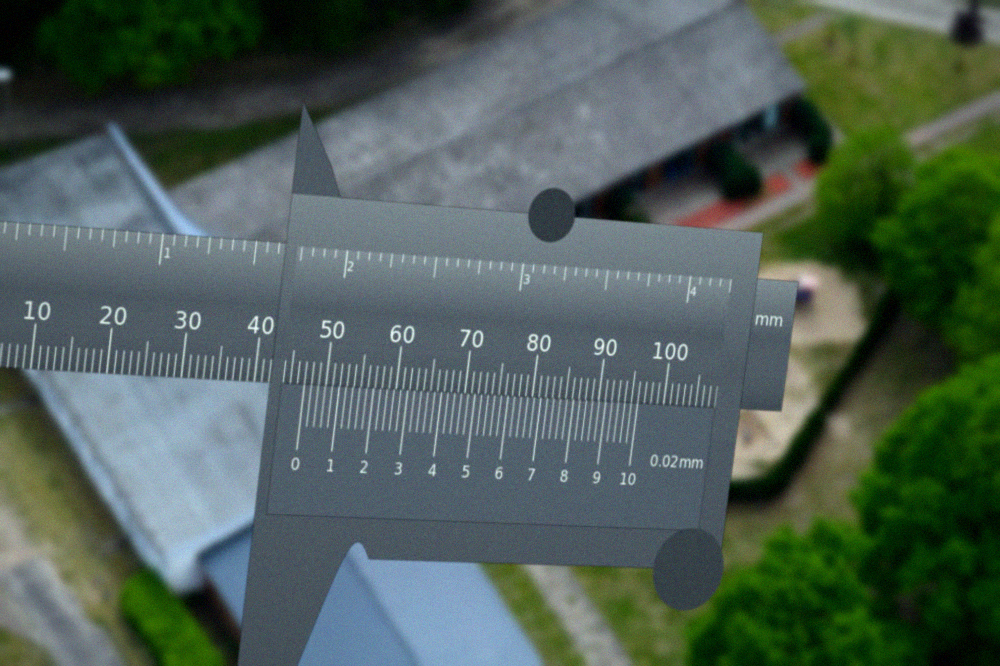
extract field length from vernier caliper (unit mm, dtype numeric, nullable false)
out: 47.0 mm
